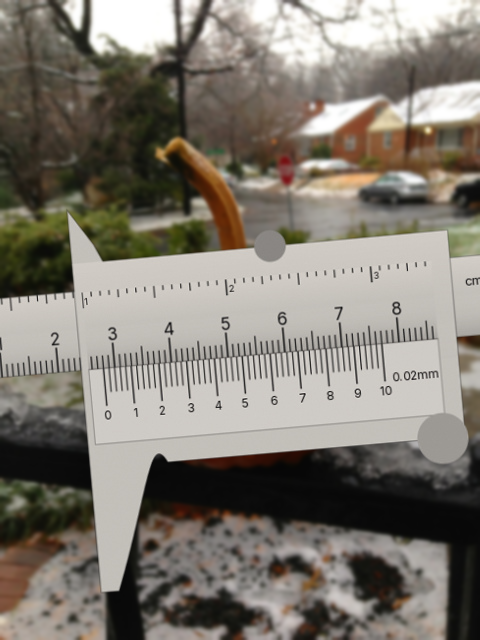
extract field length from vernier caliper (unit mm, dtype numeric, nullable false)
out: 28.0 mm
